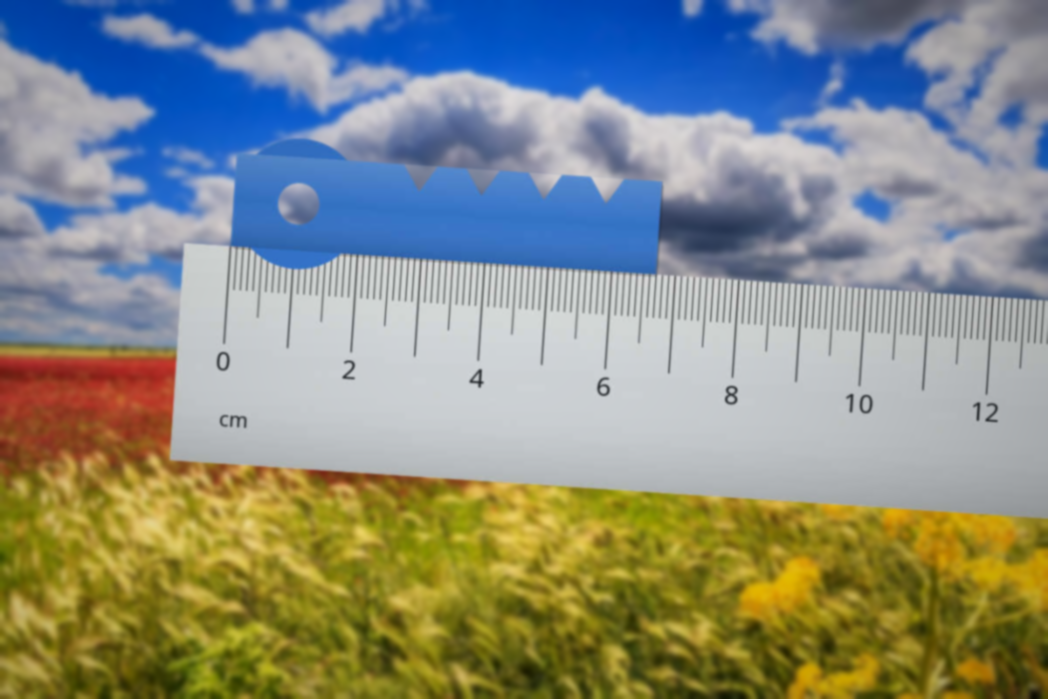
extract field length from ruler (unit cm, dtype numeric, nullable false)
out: 6.7 cm
